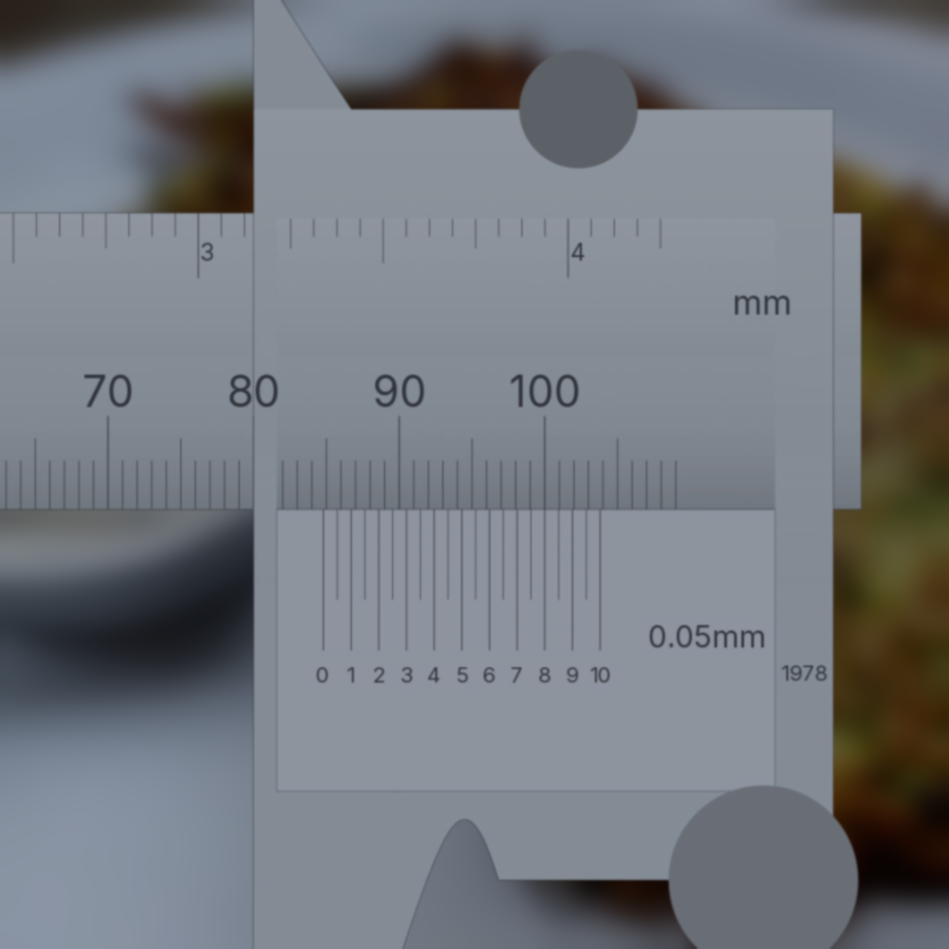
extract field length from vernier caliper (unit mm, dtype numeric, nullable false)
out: 84.8 mm
